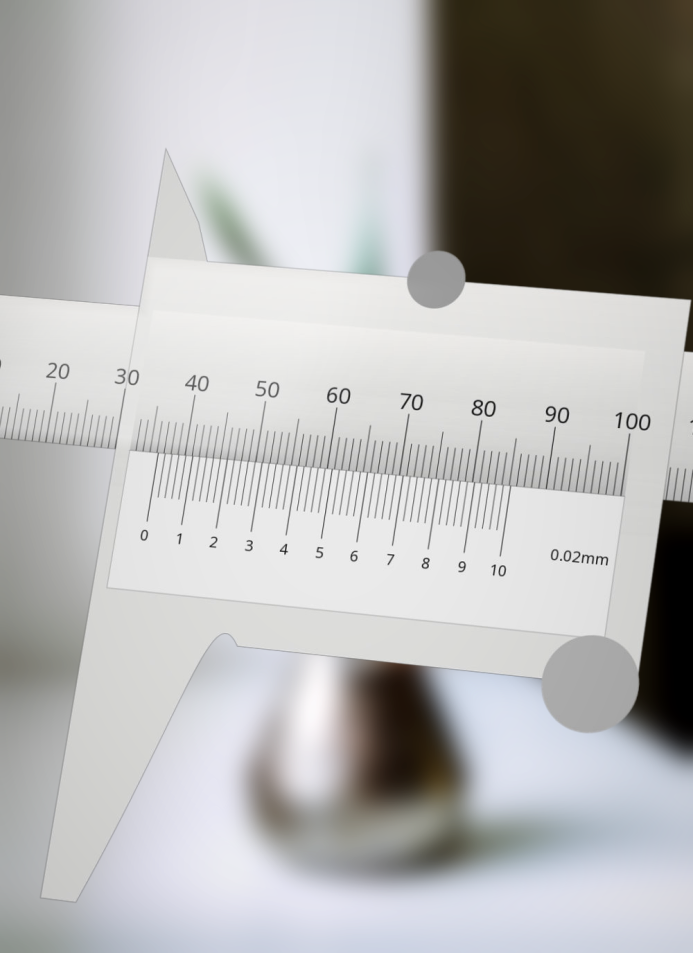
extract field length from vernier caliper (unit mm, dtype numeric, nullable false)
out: 36.2 mm
